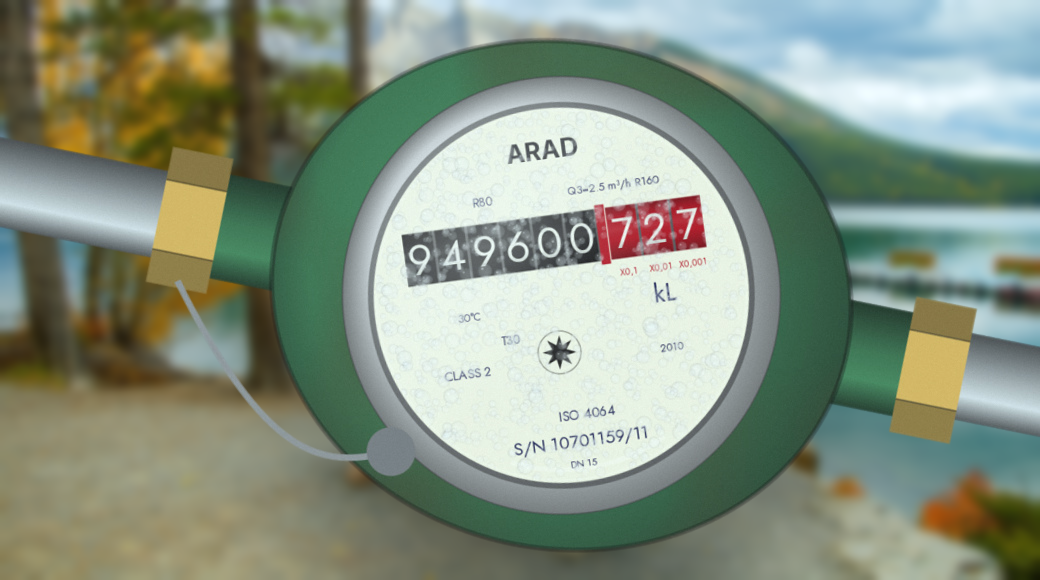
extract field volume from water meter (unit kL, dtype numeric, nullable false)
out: 949600.727 kL
